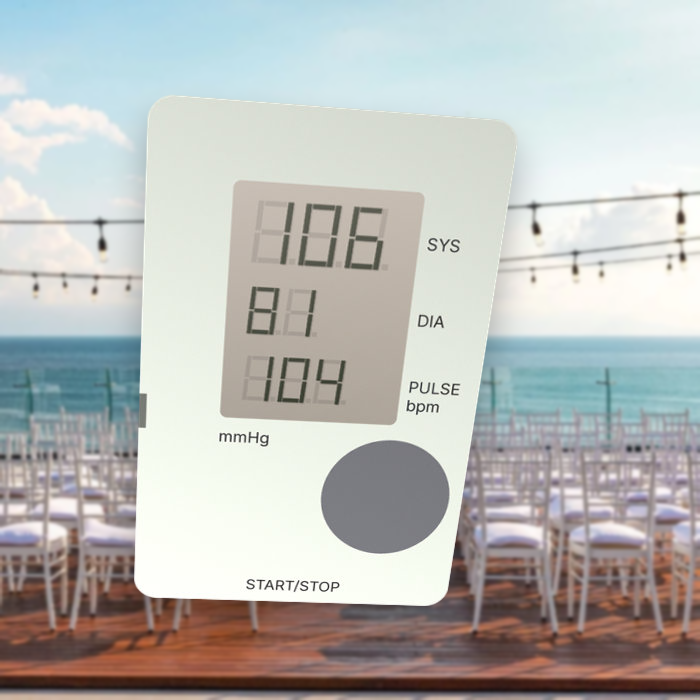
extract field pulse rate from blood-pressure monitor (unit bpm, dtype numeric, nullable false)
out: 104 bpm
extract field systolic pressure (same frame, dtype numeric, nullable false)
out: 106 mmHg
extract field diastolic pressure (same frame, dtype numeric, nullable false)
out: 81 mmHg
